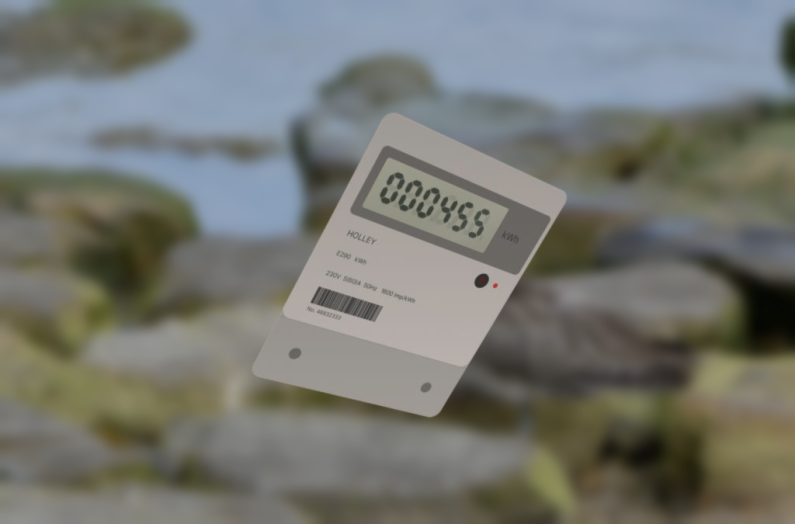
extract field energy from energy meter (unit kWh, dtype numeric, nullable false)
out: 455 kWh
